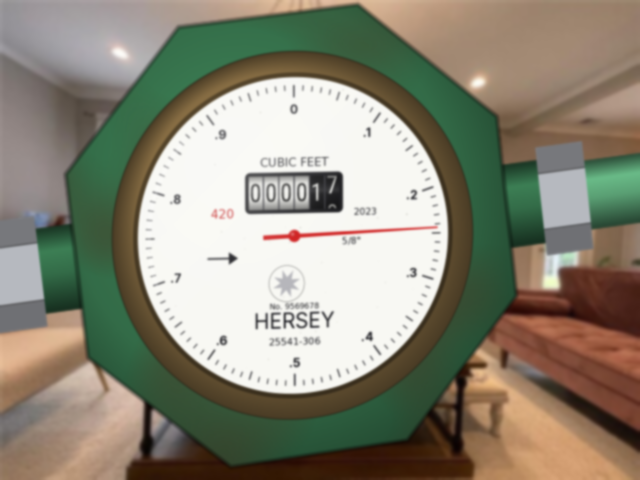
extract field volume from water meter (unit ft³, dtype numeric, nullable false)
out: 17.24 ft³
